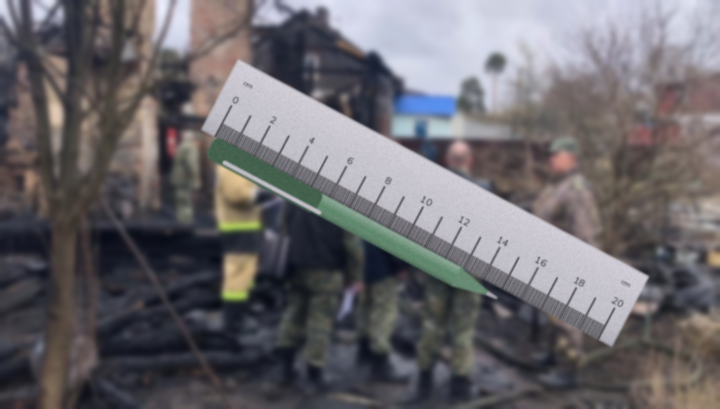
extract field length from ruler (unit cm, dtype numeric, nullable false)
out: 15 cm
